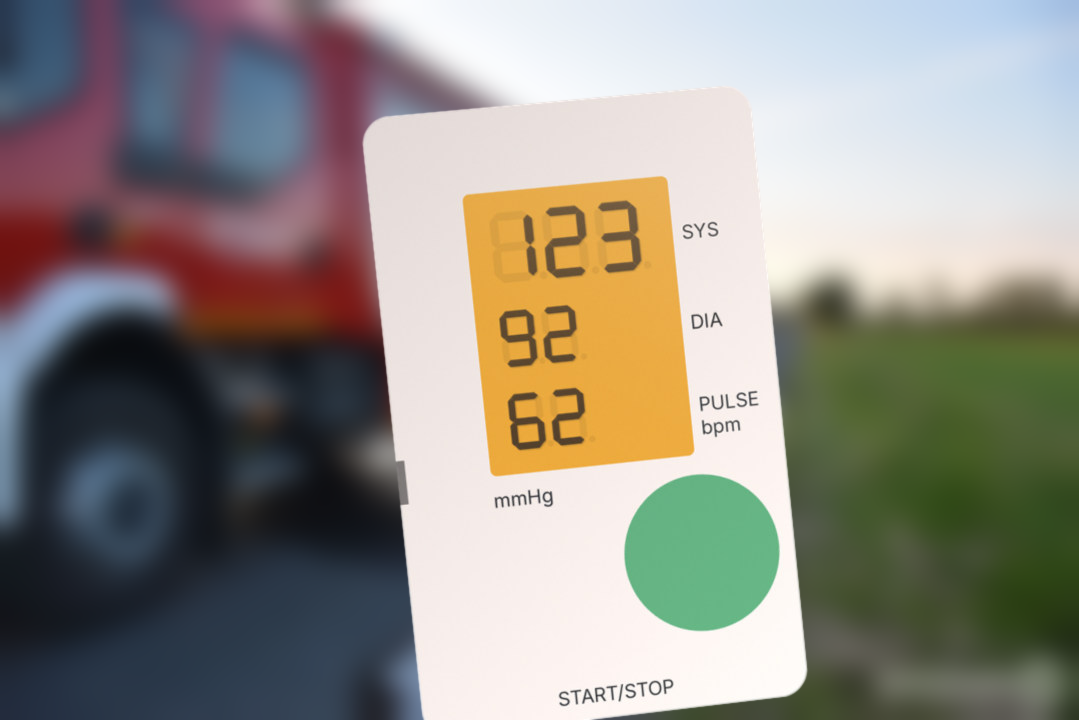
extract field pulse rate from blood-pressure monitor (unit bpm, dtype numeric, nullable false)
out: 62 bpm
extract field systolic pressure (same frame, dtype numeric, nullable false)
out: 123 mmHg
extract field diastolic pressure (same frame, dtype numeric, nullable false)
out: 92 mmHg
